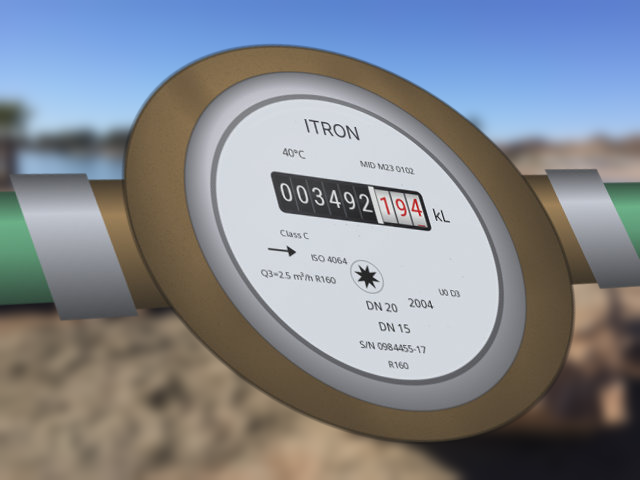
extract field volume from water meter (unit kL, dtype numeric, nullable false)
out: 3492.194 kL
